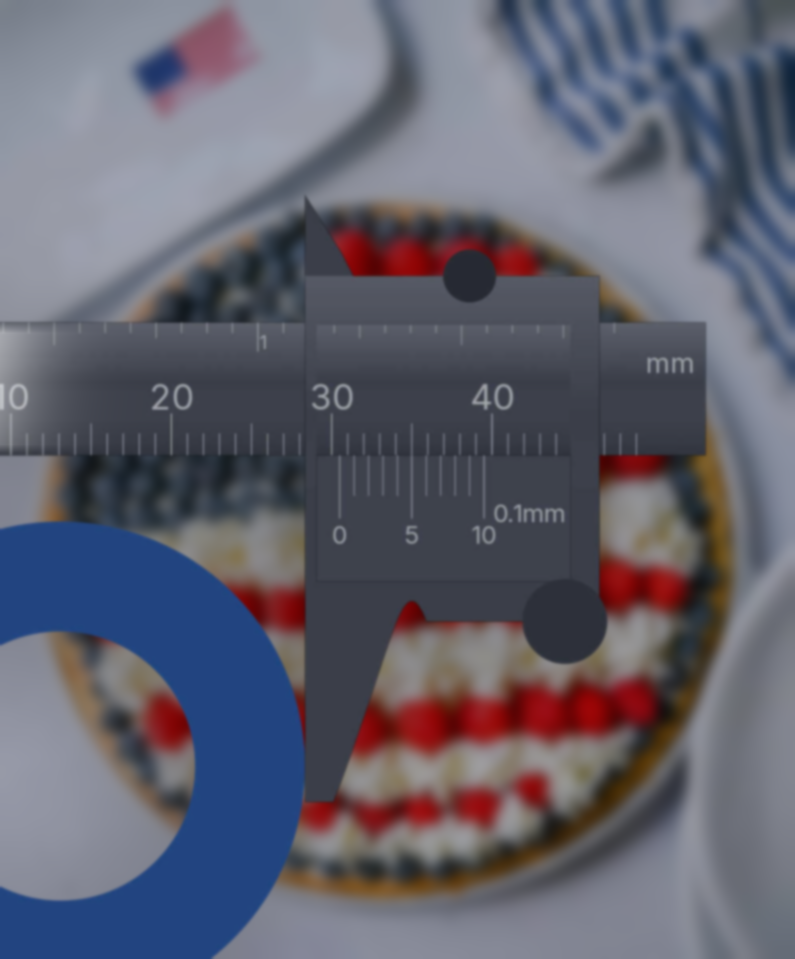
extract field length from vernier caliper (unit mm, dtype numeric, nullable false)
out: 30.5 mm
